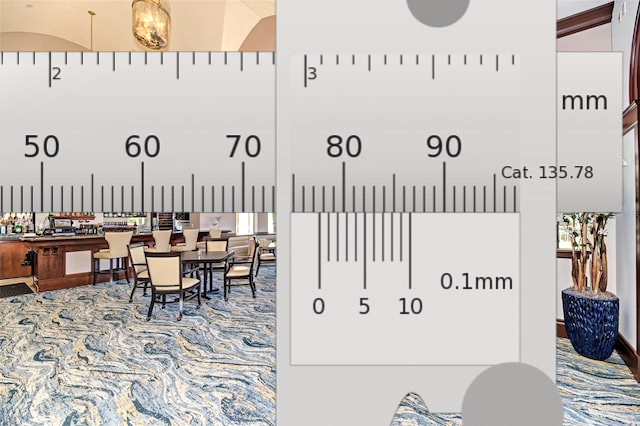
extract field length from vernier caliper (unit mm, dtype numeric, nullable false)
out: 77.6 mm
